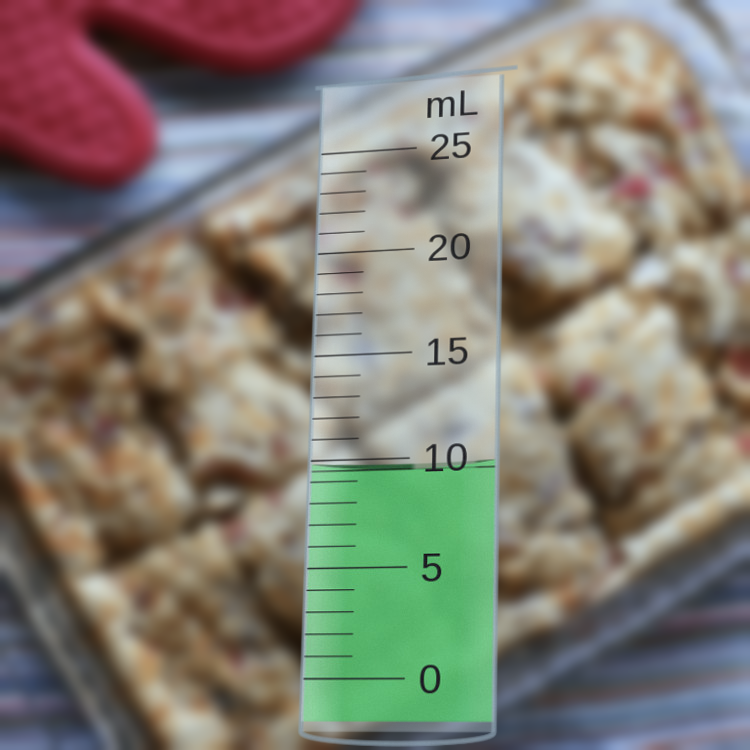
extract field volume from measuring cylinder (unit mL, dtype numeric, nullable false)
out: 9.5 mL
